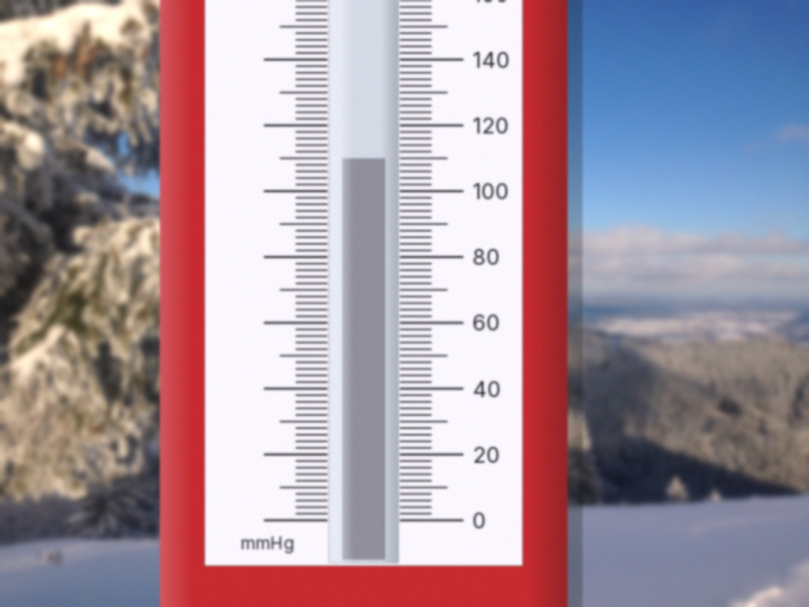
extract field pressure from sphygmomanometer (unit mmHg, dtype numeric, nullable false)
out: 110 mmHg
